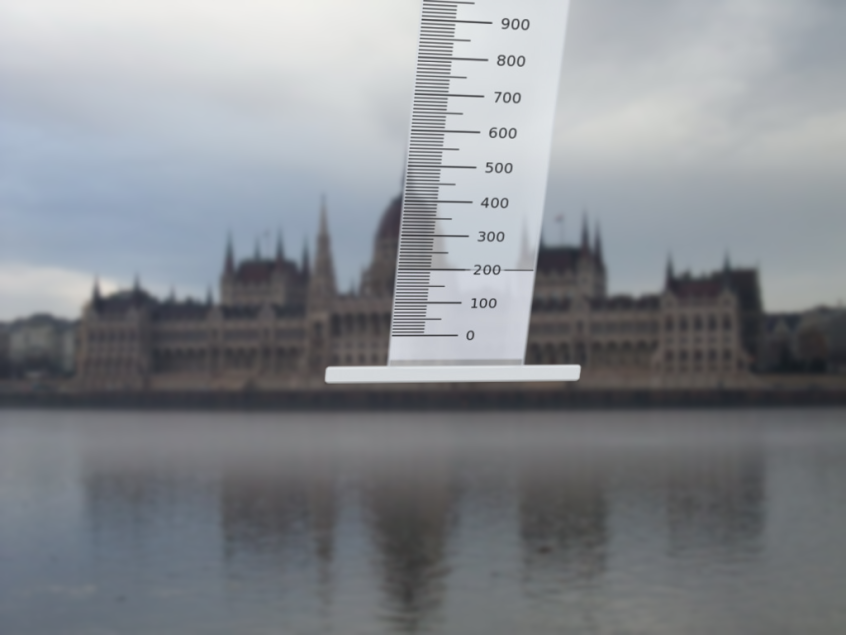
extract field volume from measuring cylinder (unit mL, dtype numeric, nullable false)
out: 200 mL
